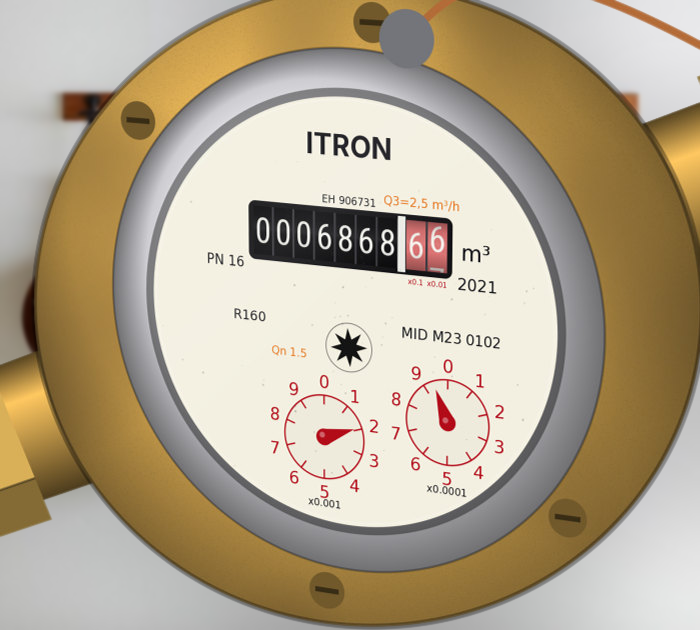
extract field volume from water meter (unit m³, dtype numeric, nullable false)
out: 6868.6619 m³
